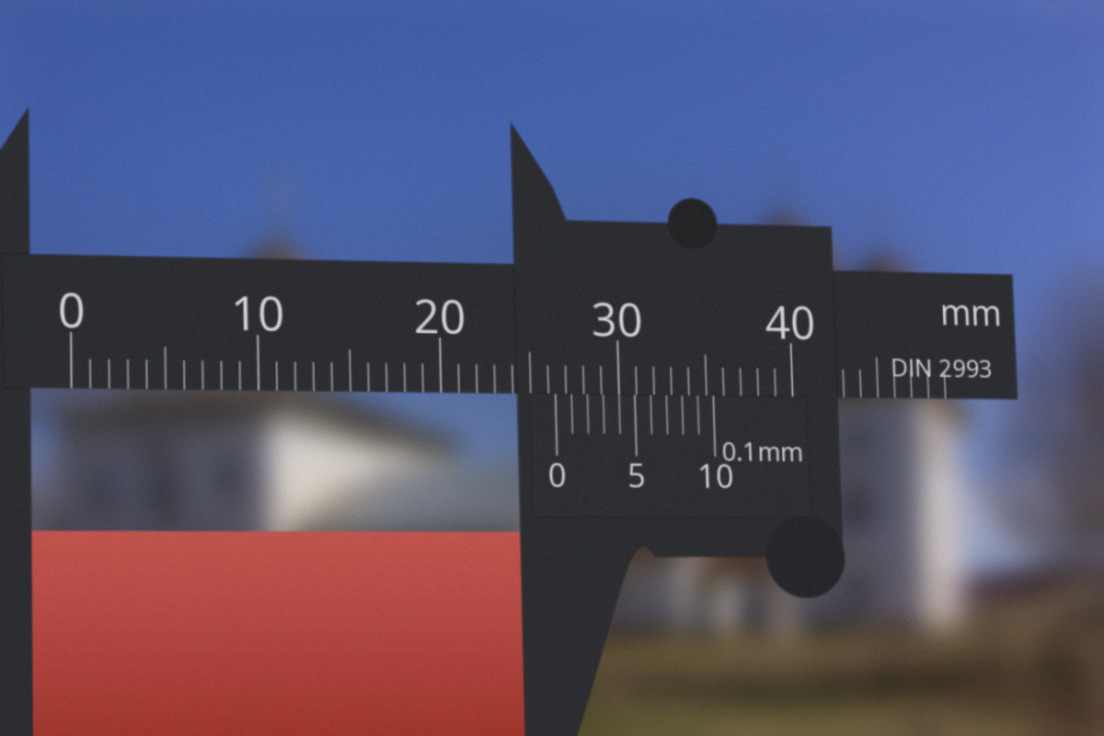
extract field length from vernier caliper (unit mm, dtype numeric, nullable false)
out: 26.4 mm
